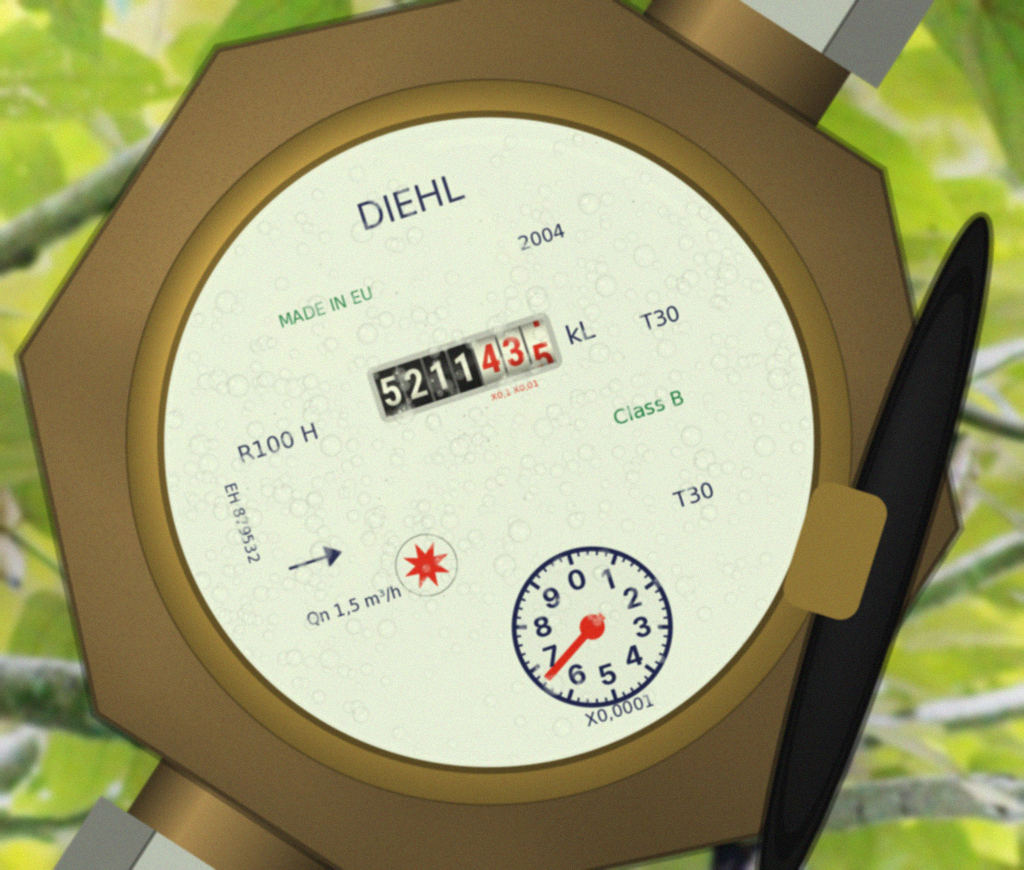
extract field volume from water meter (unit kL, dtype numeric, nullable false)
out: 5211.4346 kL
